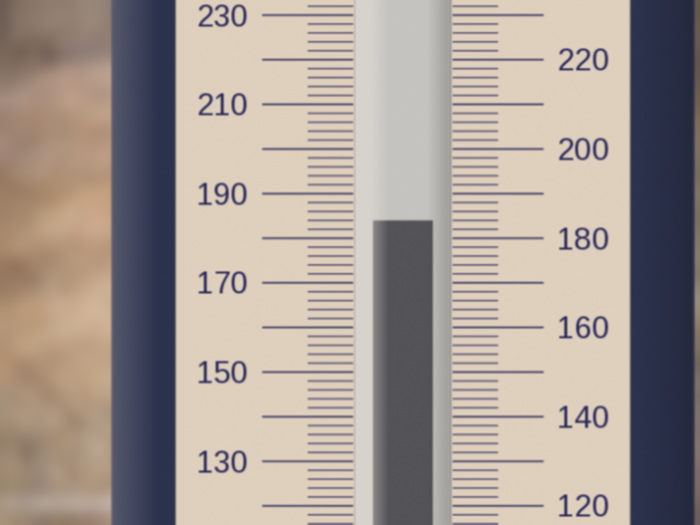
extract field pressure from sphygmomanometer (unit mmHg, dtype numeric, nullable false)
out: 184 mmHg
